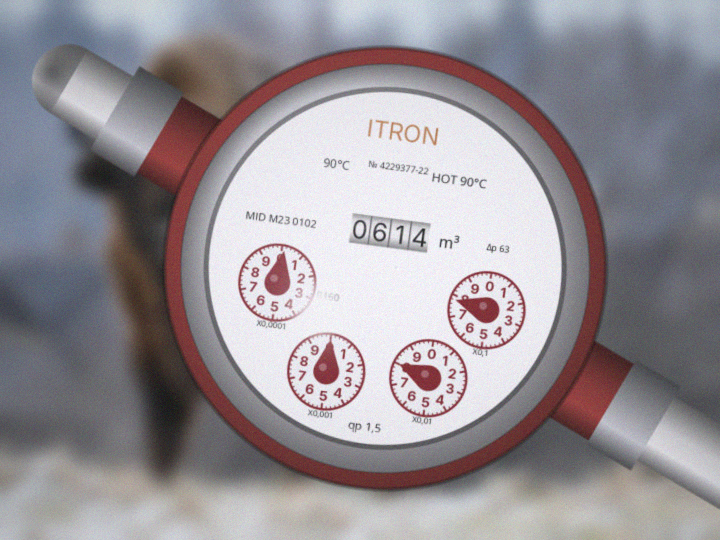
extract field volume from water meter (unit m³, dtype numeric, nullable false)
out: 614.7800 m³
